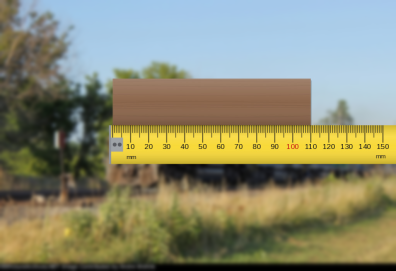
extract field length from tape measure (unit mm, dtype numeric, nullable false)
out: 110 mm
